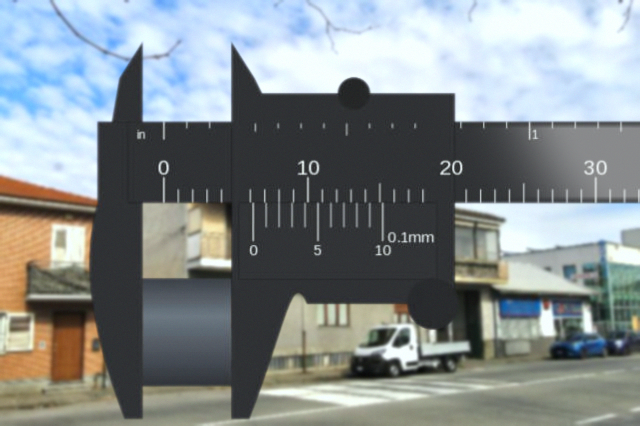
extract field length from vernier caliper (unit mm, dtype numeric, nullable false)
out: 6.2 mm
